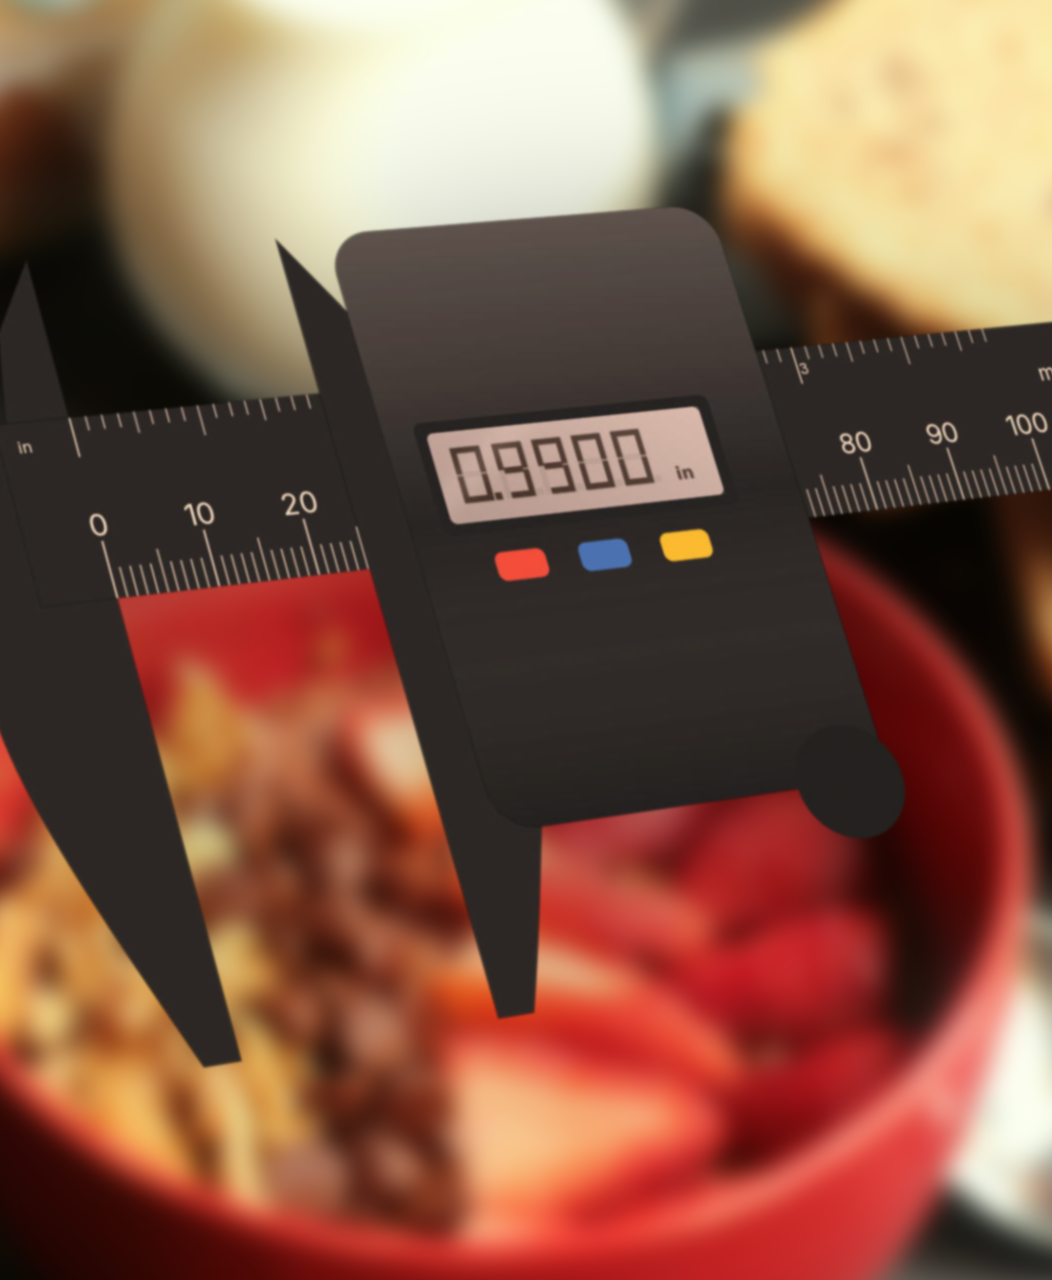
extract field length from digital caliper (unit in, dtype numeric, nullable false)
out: 0.9900 in
